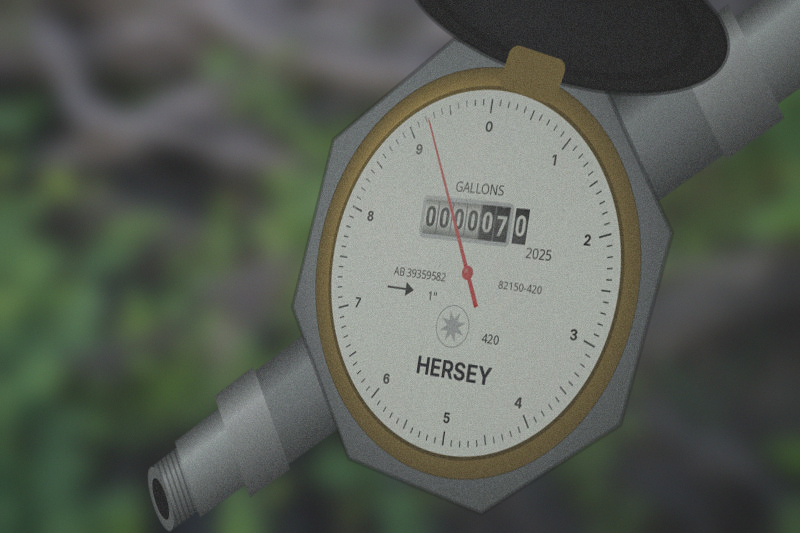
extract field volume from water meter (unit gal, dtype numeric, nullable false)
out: 69.2 gal
